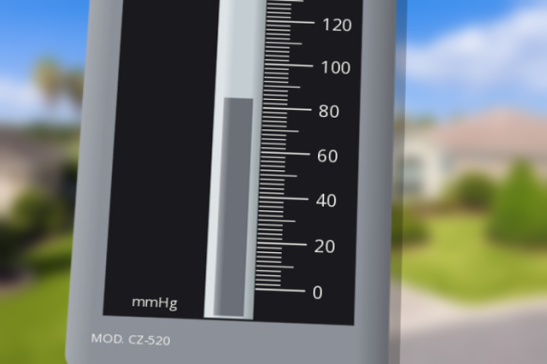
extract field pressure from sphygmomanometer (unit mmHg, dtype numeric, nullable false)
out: 84 mmHg
